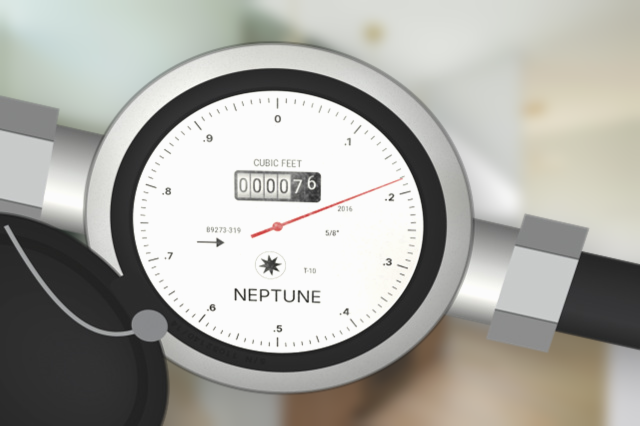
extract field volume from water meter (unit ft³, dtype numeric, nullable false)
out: 76.18 ft³
